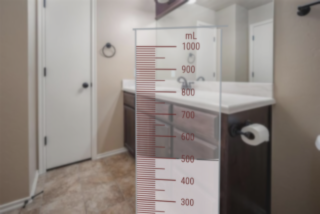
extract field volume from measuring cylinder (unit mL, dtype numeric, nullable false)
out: 500 mL
